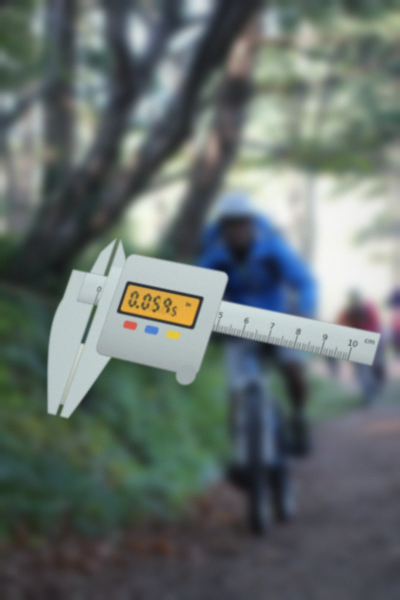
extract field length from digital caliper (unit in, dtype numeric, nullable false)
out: 0.0595 in
